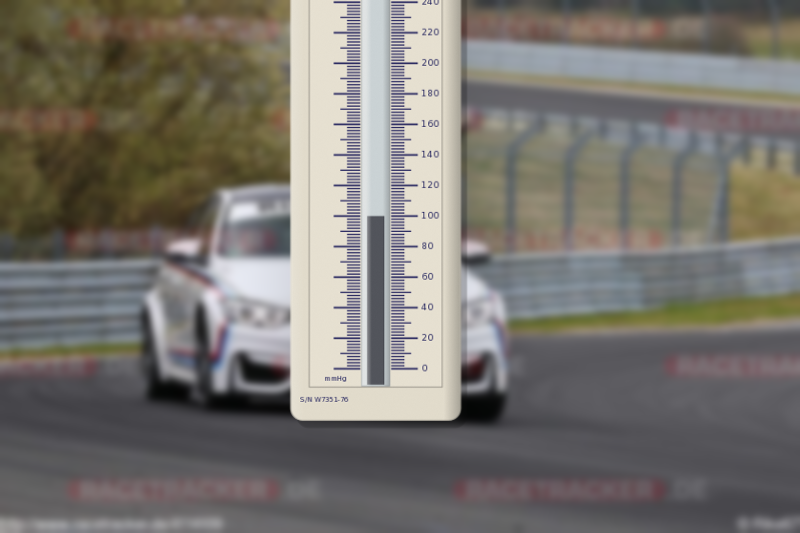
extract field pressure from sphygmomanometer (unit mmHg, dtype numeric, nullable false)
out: 100 mmHg
